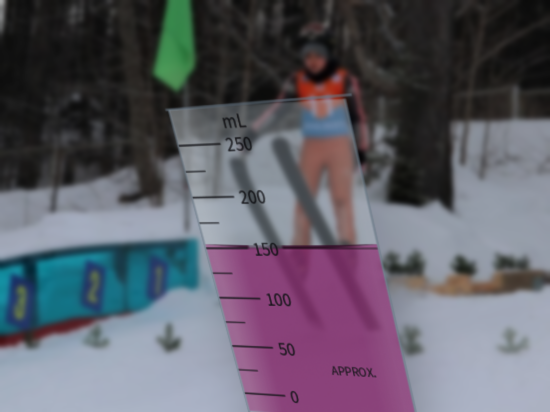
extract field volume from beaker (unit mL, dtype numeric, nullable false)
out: 150 mL
